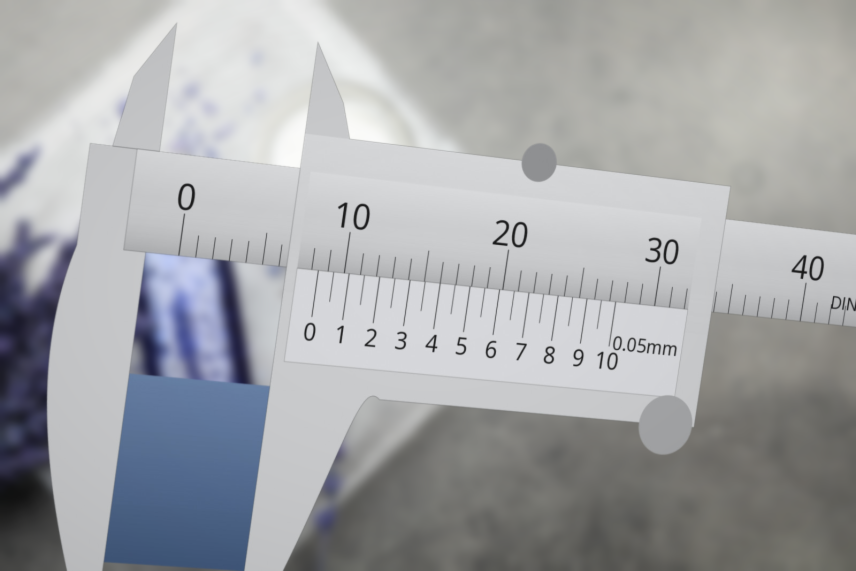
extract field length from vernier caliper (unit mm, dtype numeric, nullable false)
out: 8.4 mm
